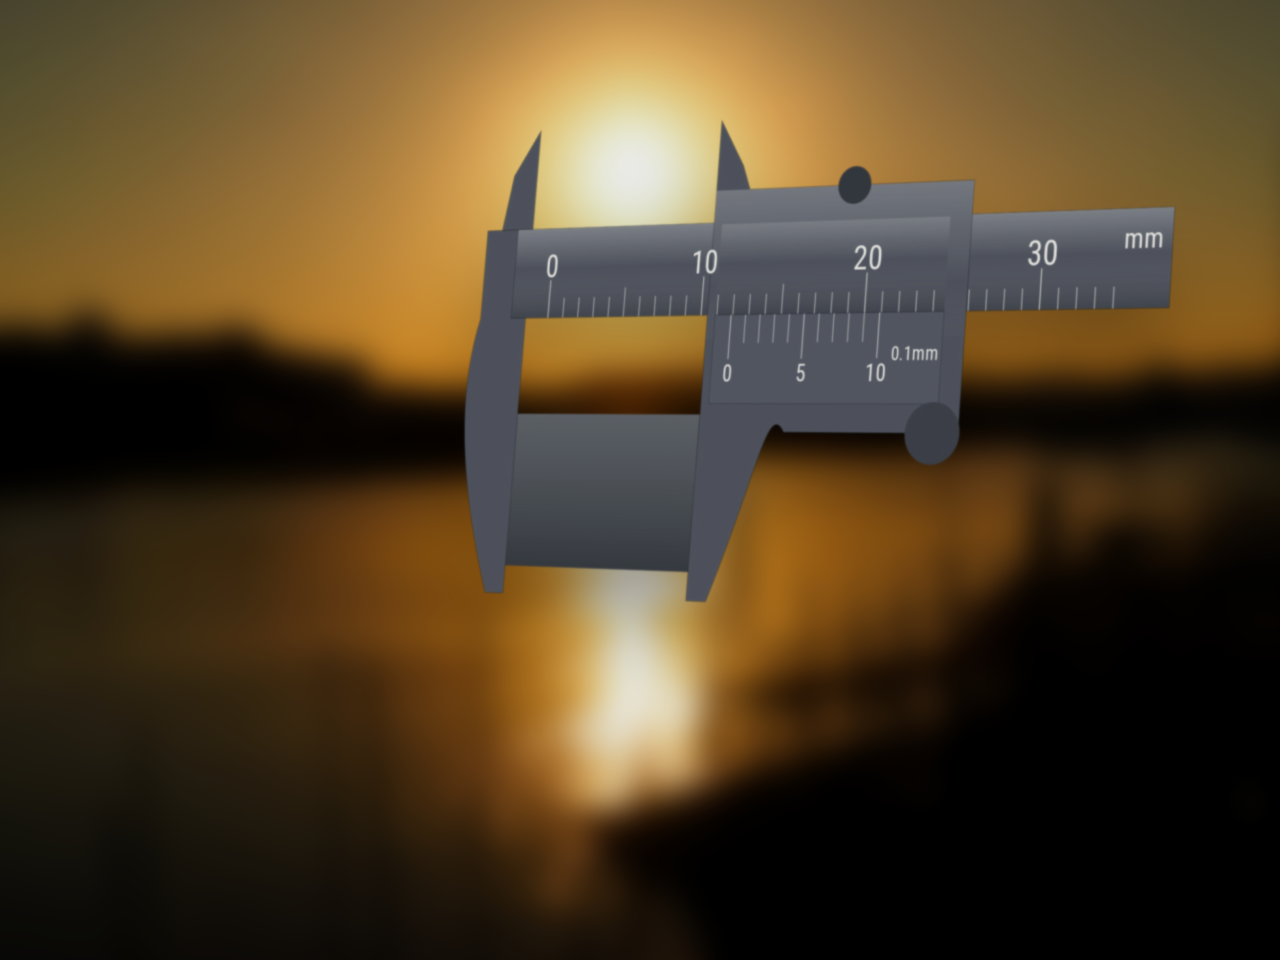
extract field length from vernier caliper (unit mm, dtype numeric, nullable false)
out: 11.9 mm
